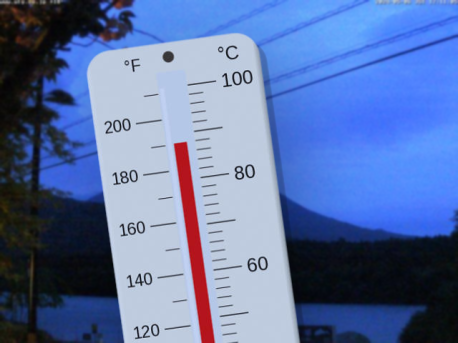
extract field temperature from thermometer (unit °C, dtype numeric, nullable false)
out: 88 °C
